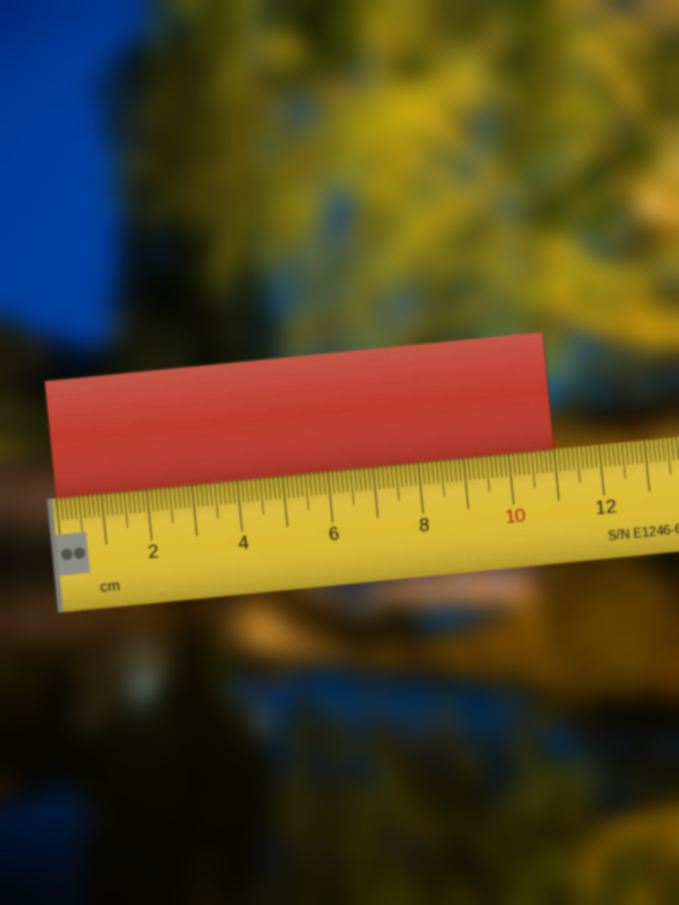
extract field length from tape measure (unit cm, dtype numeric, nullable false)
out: 11 cm
